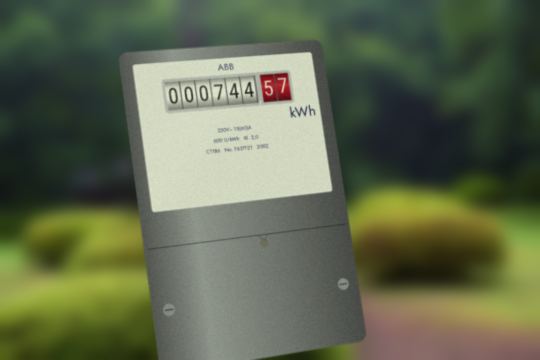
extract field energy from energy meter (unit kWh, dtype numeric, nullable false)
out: 744.57 kWh
